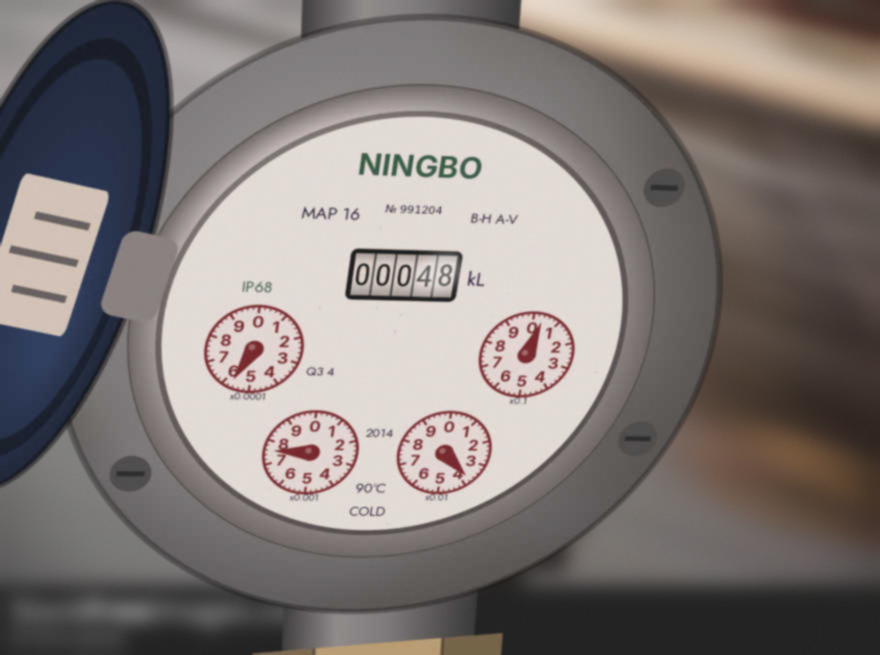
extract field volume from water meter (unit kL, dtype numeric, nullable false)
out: 48.0375 kL
